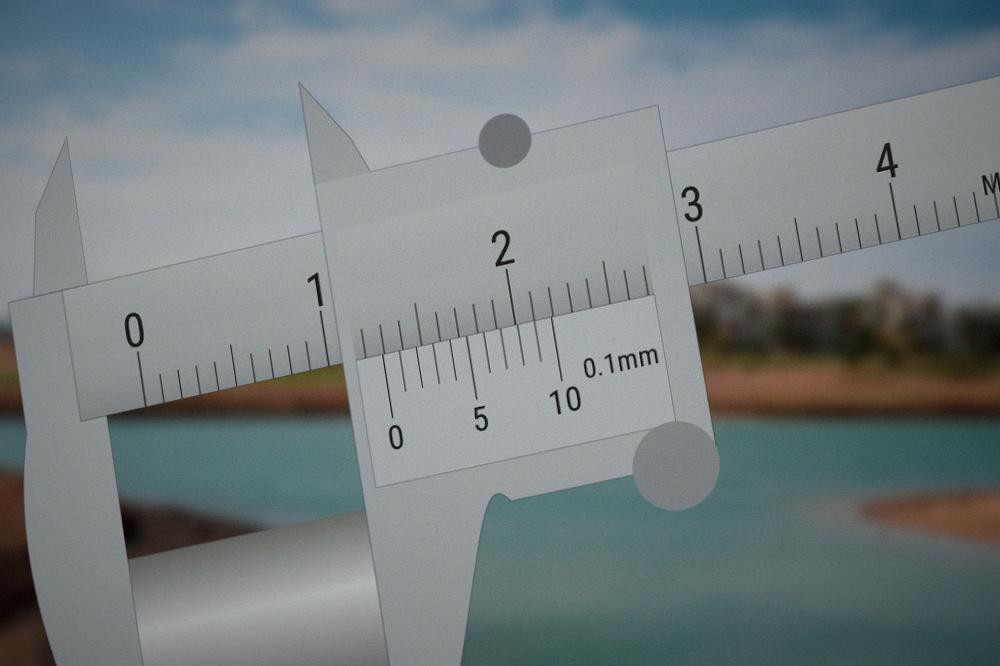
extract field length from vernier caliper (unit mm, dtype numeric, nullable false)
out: 12.9 mm
